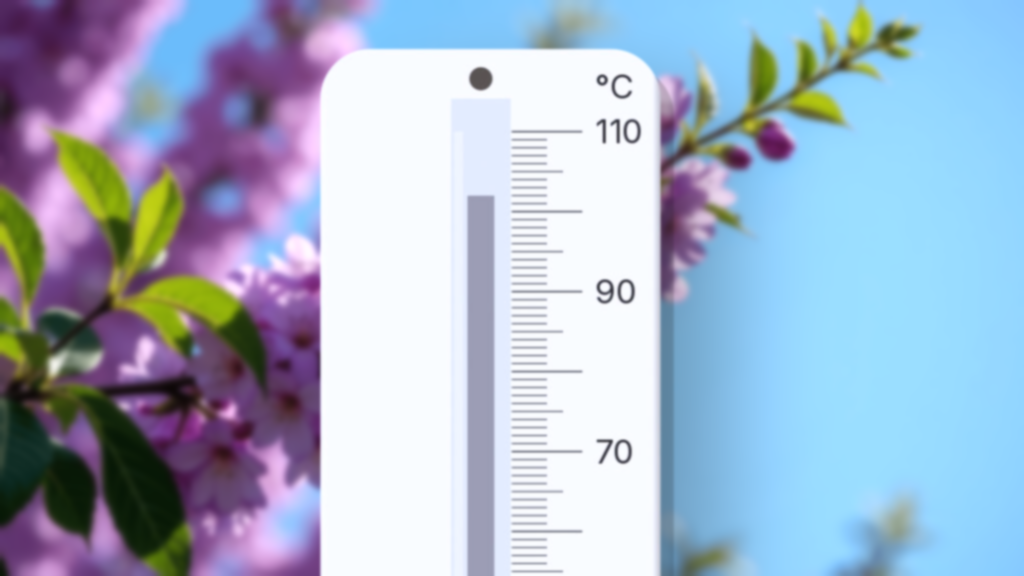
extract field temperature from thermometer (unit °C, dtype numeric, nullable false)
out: 102 °C
